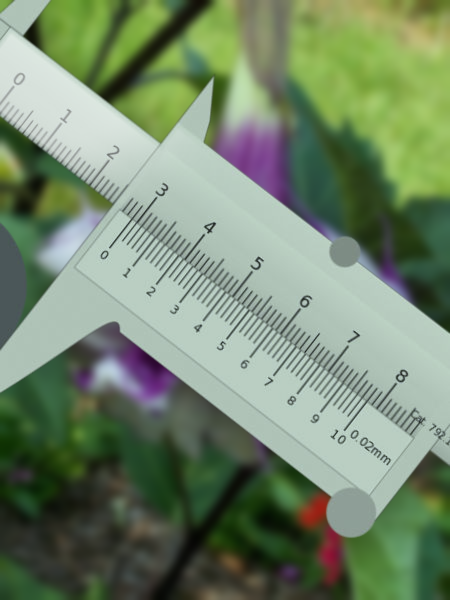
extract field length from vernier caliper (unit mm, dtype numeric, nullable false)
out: 29.0 mm
